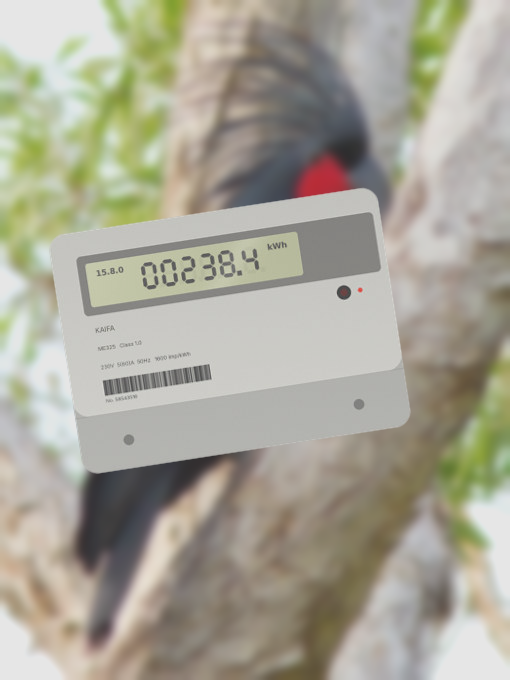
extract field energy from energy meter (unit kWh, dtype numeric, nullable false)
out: 238.4 kWh
